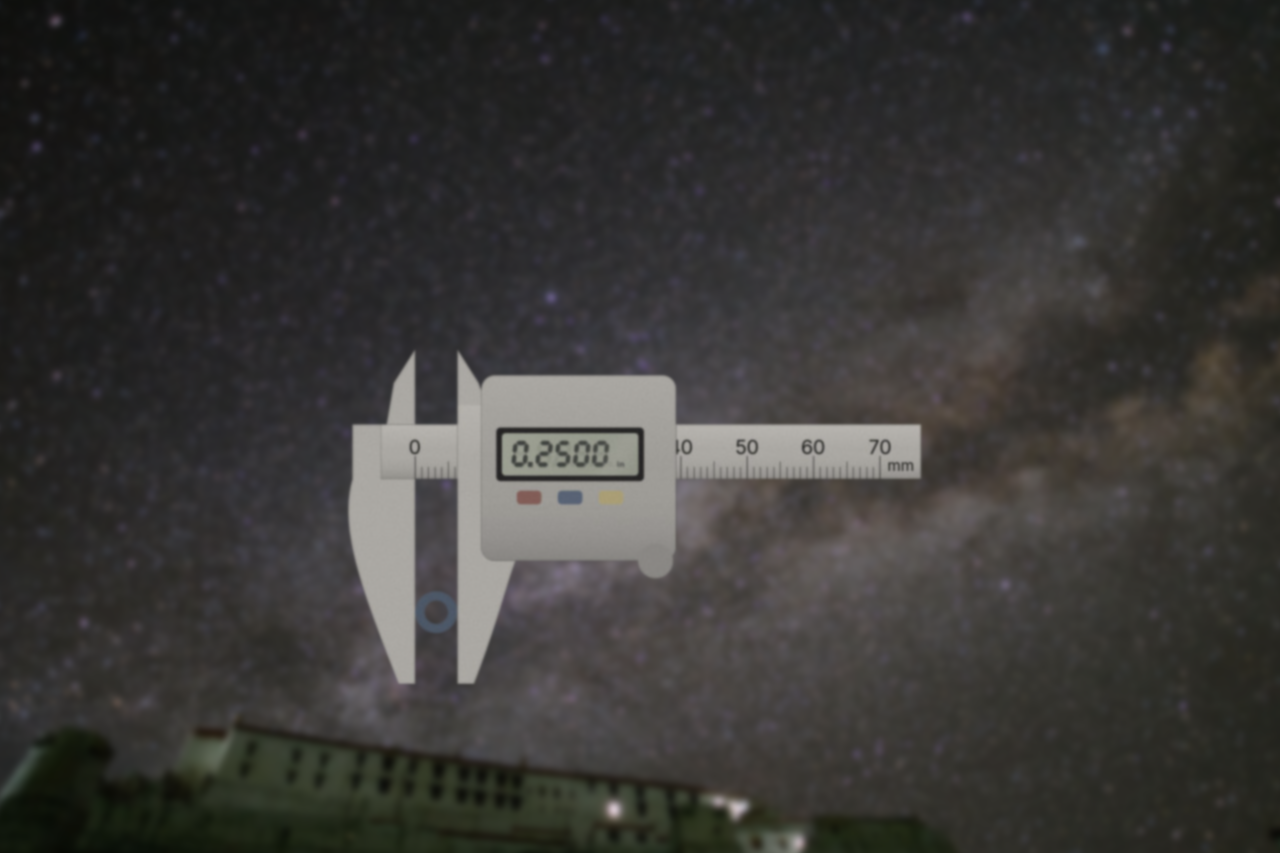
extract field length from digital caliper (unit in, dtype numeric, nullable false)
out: 0.2500 in
